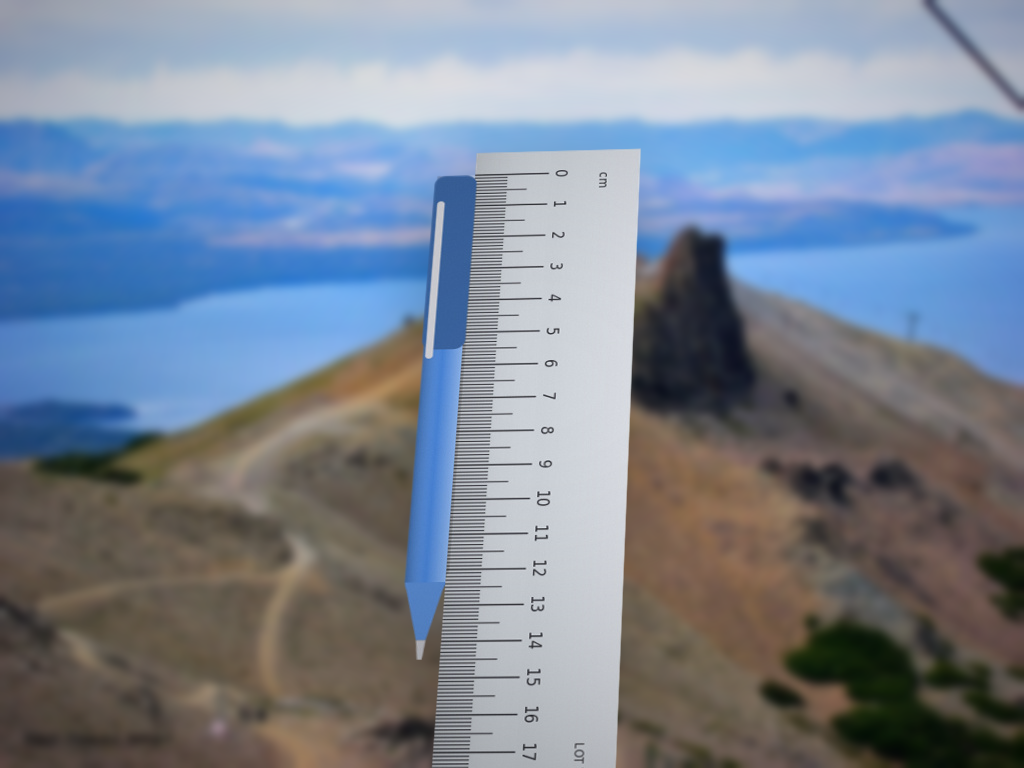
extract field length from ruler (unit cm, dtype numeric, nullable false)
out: 14.5 cm
